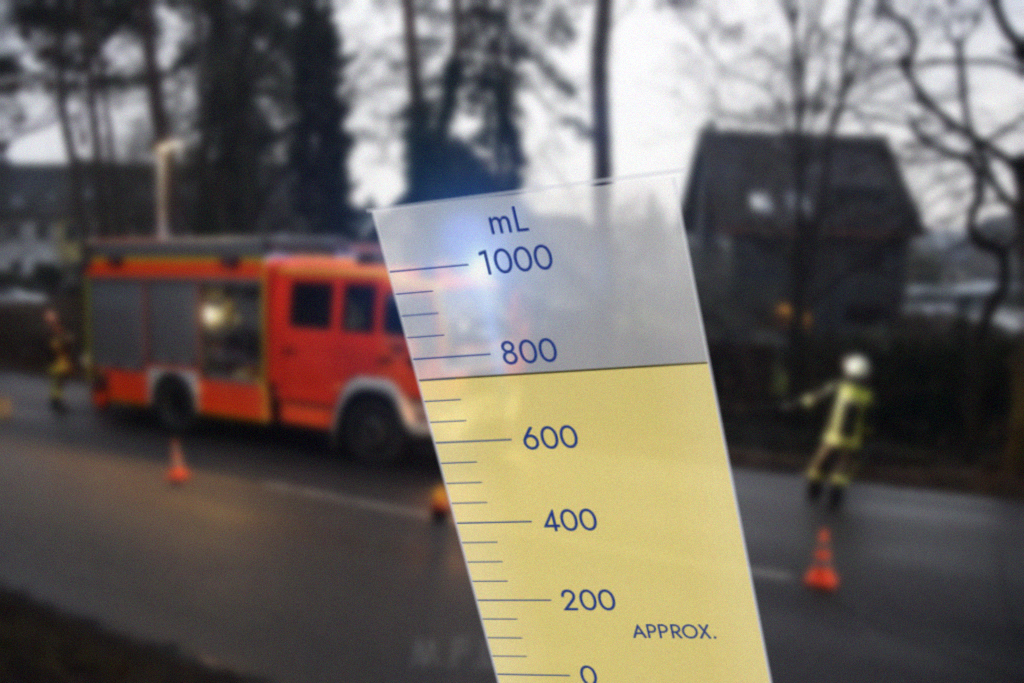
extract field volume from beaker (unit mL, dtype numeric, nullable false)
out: 750 mL
